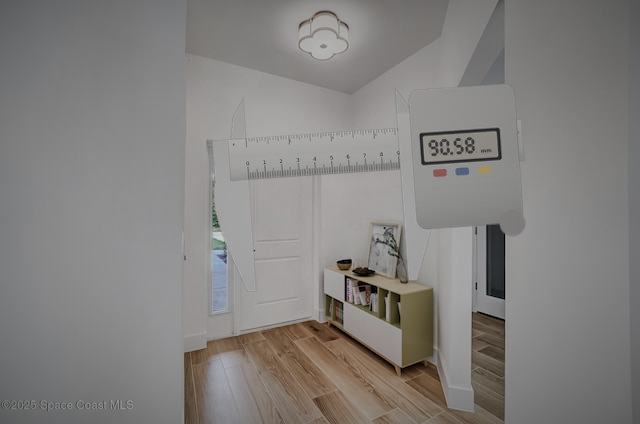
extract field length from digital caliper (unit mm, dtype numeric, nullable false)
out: 90.58 mm
